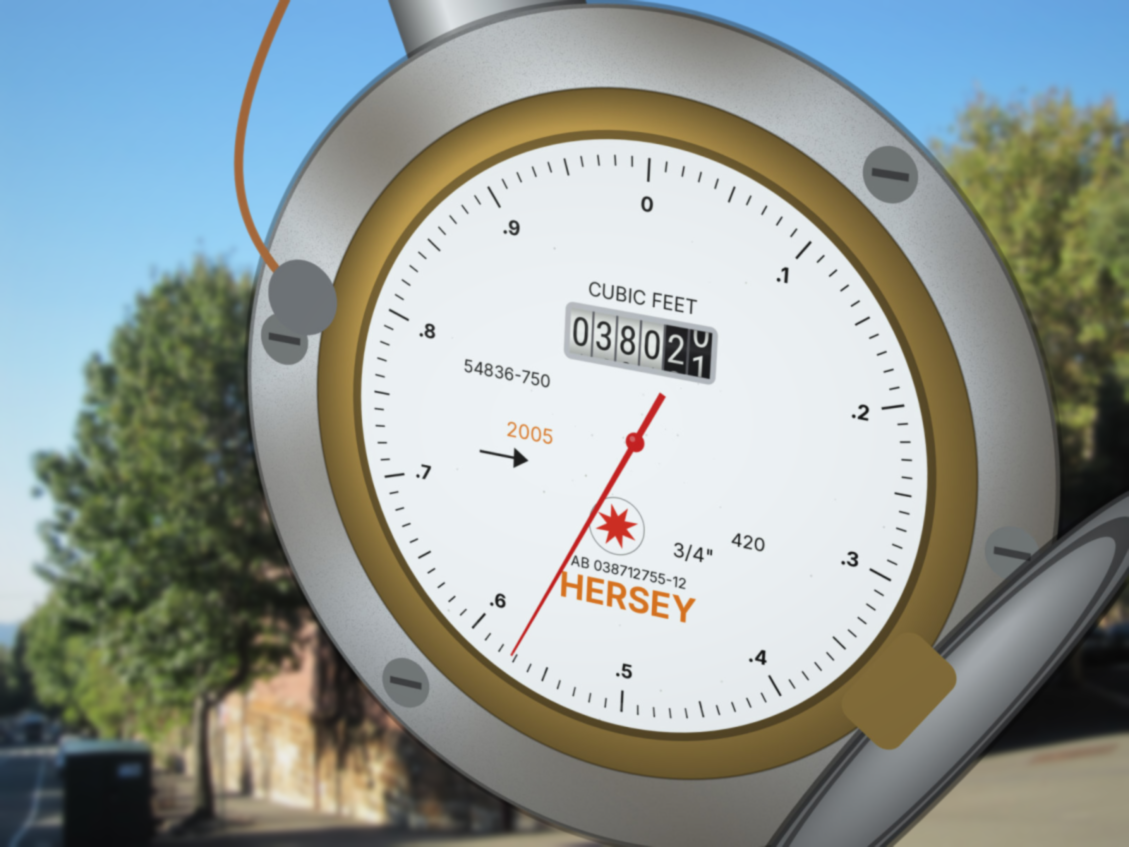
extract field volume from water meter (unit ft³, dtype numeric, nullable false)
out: 38020.57 ft³
